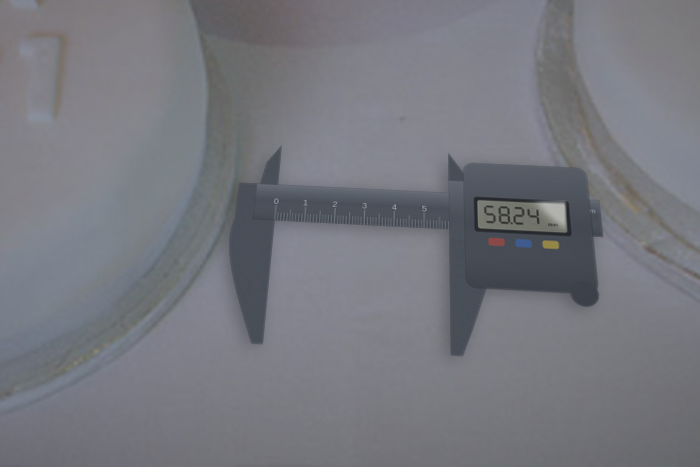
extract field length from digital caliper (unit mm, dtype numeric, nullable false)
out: 58.24 mm
